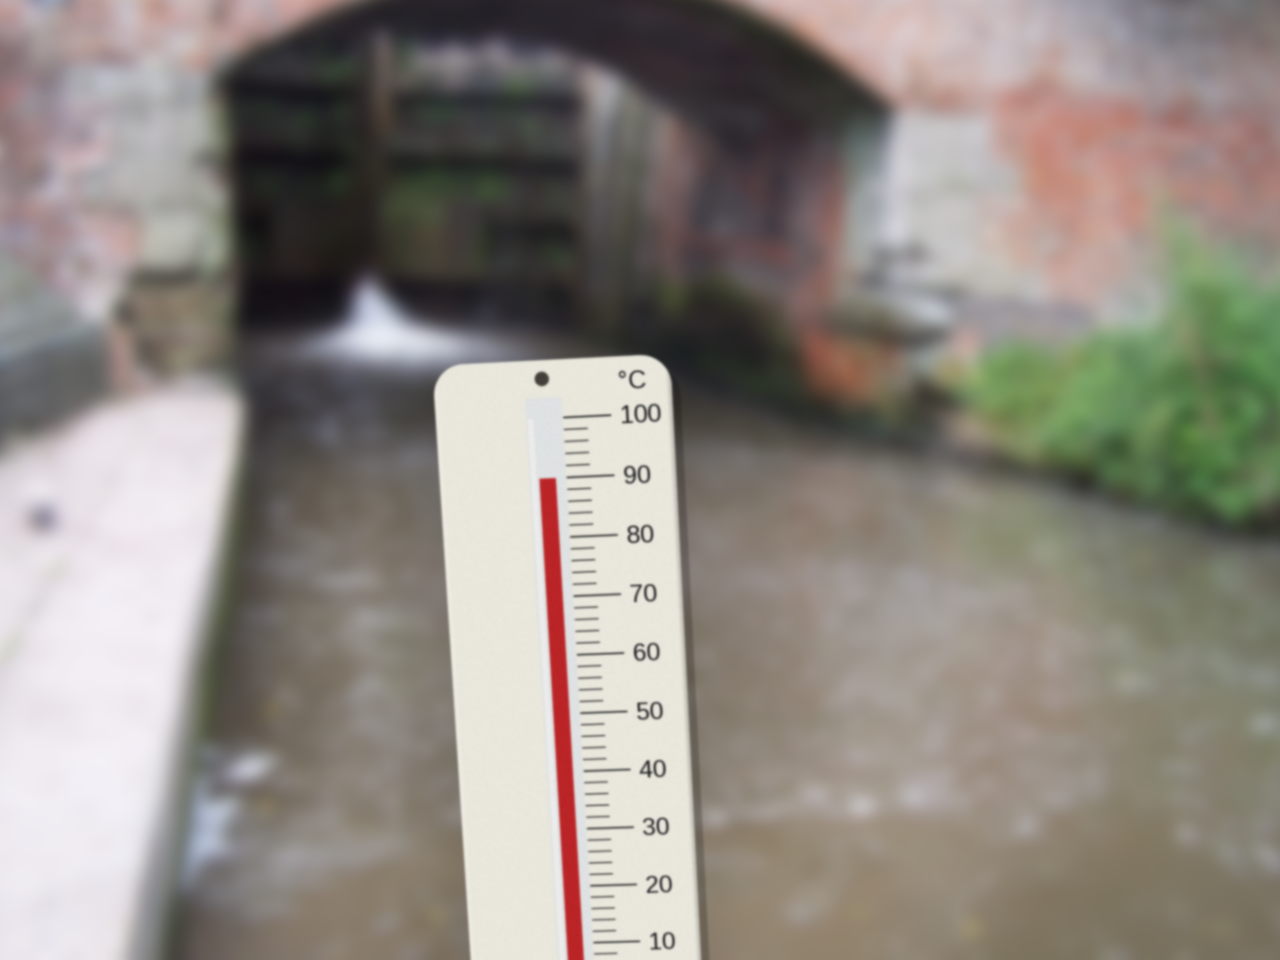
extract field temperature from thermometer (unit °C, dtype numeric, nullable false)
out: 90 °C
